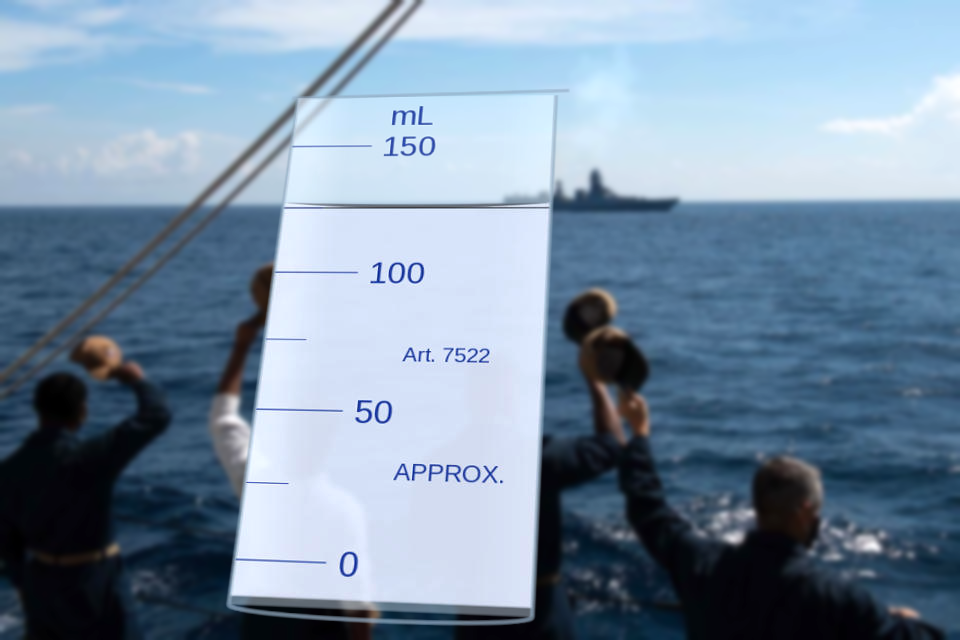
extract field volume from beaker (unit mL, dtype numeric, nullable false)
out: 125 mL
